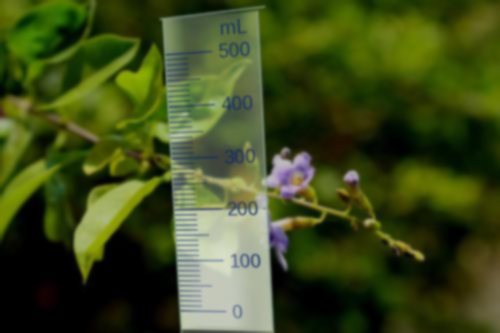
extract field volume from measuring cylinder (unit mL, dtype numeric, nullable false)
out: 200 mL
